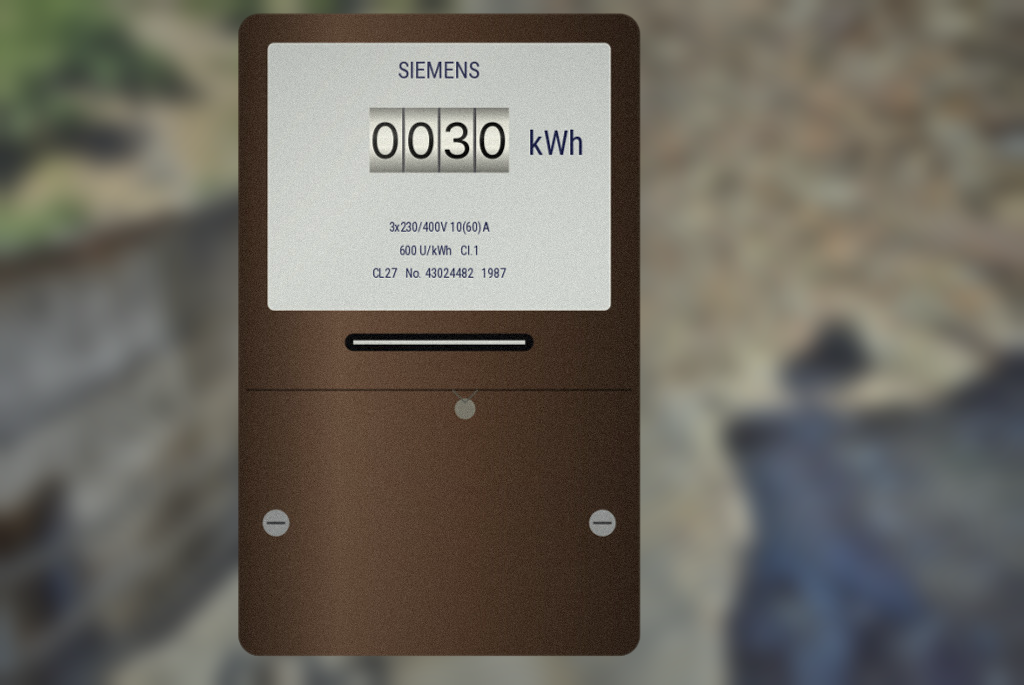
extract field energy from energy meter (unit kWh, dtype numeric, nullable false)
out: 30 kWh
